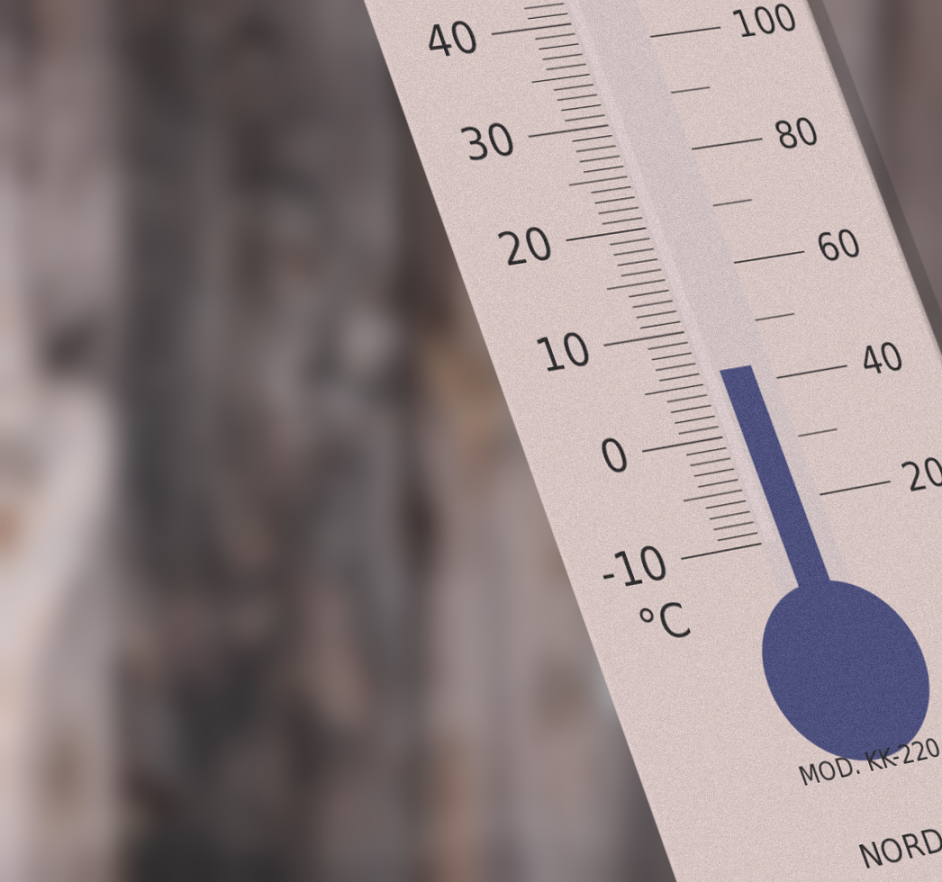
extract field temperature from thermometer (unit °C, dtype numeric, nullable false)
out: 6 °C
